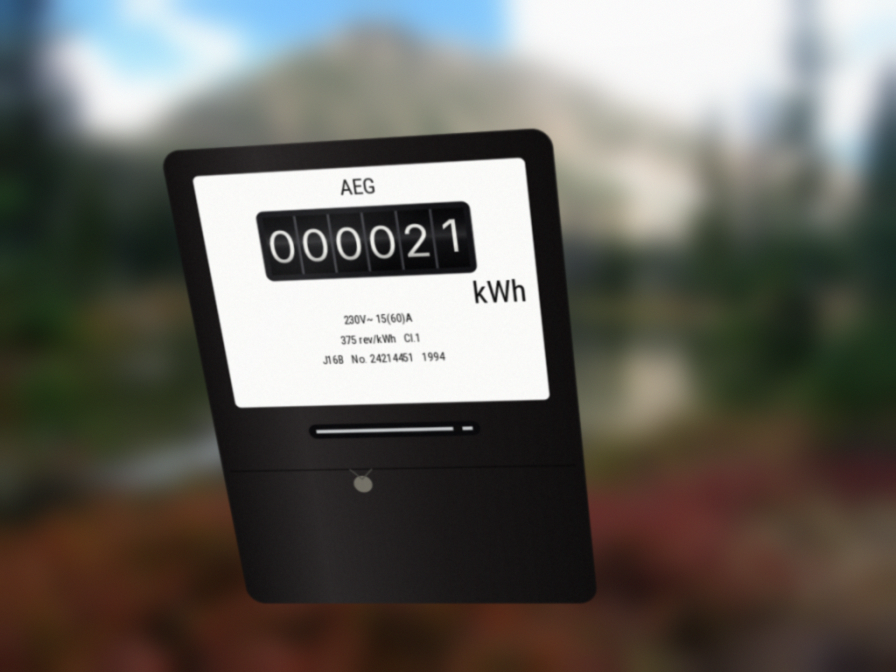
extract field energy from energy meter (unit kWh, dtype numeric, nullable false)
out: 21 kWh
